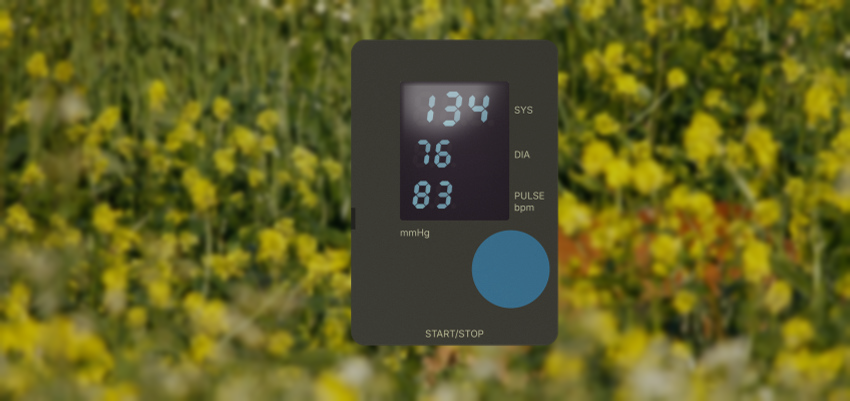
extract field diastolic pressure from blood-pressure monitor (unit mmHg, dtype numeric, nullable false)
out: 76 mmHg
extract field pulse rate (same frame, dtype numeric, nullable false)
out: 83 bpm
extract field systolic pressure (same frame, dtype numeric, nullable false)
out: 134 mmHg
